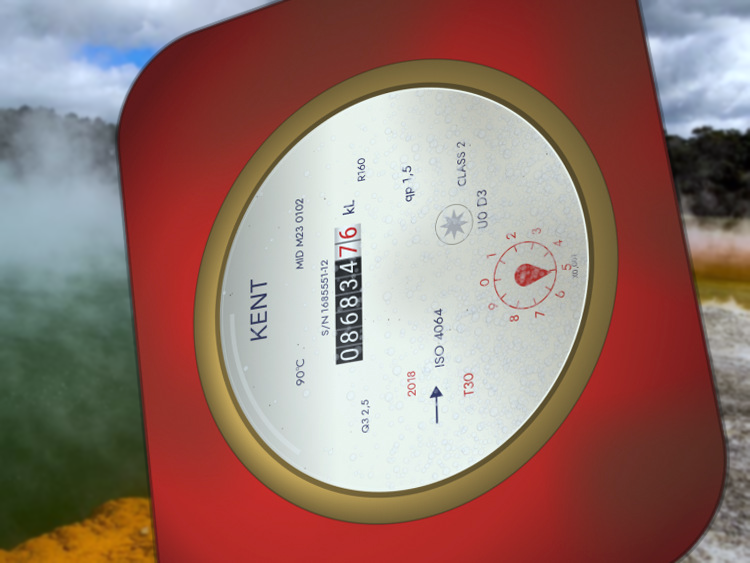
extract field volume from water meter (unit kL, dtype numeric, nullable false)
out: 86834.765 kL
